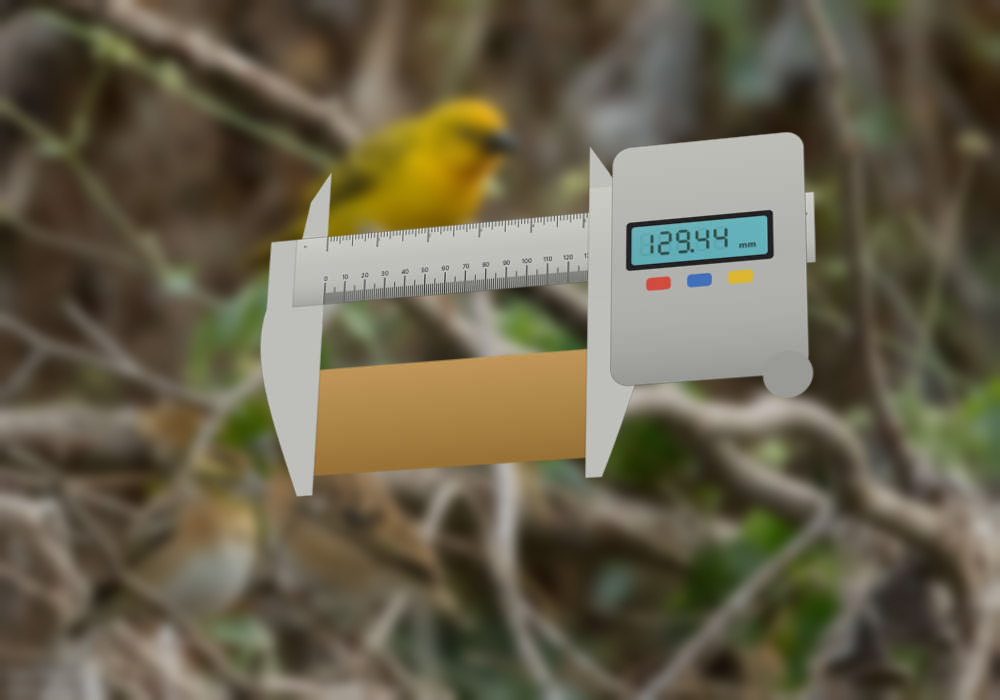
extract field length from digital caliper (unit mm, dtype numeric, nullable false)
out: 129.44 mm
